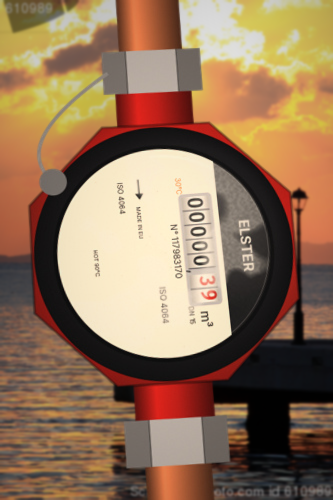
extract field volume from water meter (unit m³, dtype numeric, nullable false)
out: 0.39 m³
